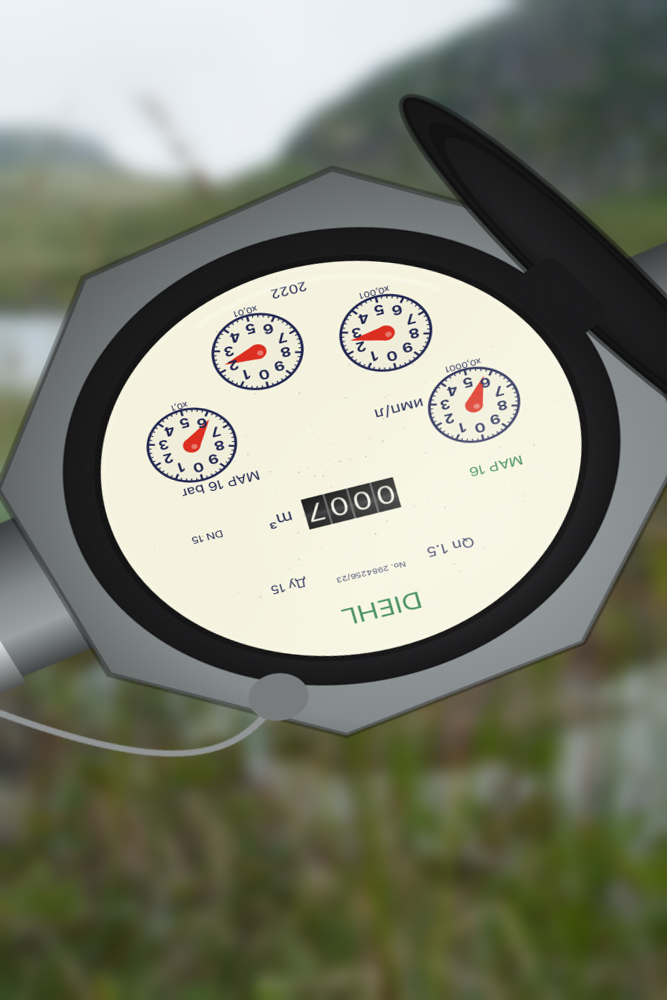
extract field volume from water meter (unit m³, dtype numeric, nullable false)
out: 7.6225 m³
